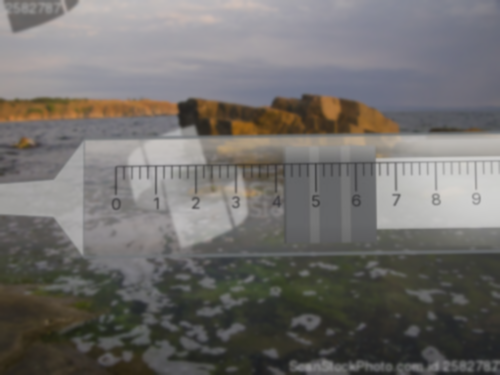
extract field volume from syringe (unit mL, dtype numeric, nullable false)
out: 4.2 mL
